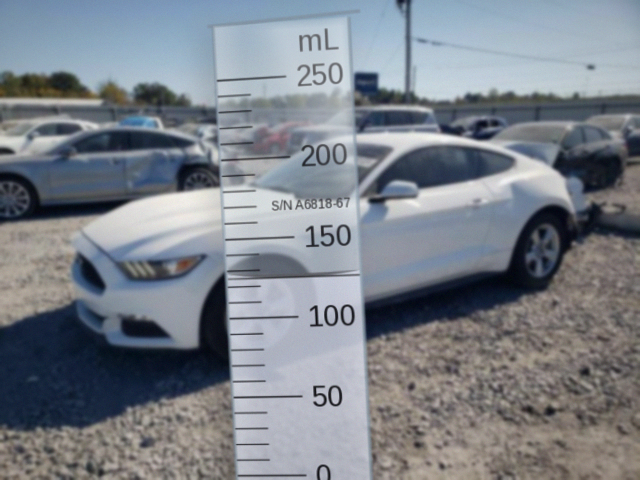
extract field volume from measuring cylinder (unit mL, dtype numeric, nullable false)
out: 125 mL
